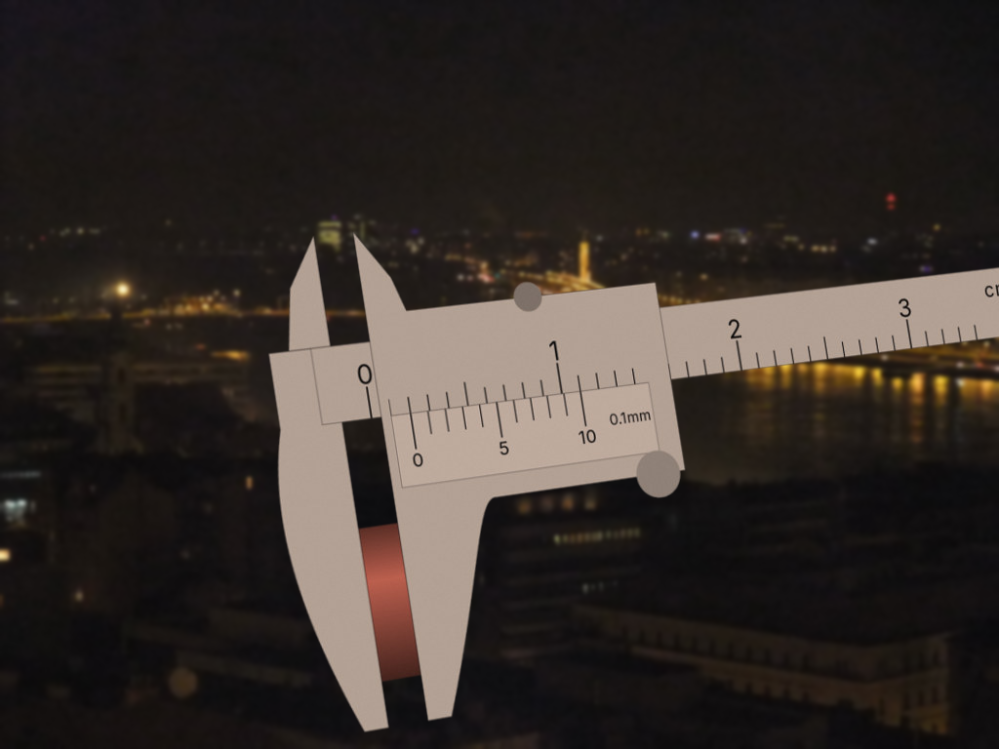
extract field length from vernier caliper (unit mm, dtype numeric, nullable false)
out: 2.0 mm
